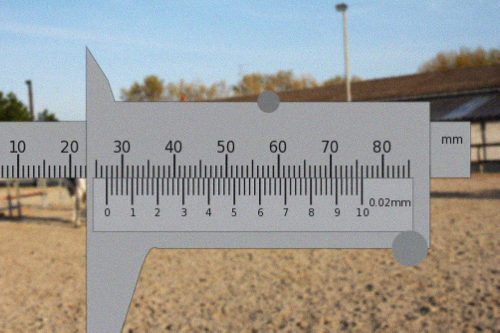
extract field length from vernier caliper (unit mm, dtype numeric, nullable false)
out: 27.0 mm
